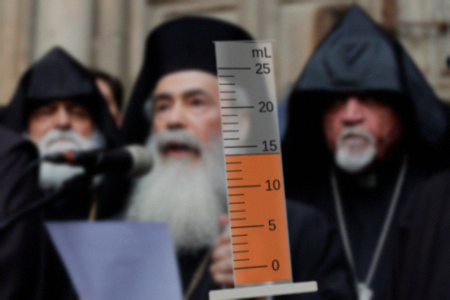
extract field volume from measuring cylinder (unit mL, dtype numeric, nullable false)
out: 14 mL
